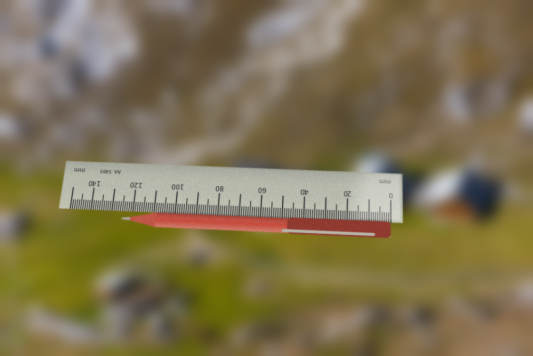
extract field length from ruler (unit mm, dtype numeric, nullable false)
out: 125 mm
